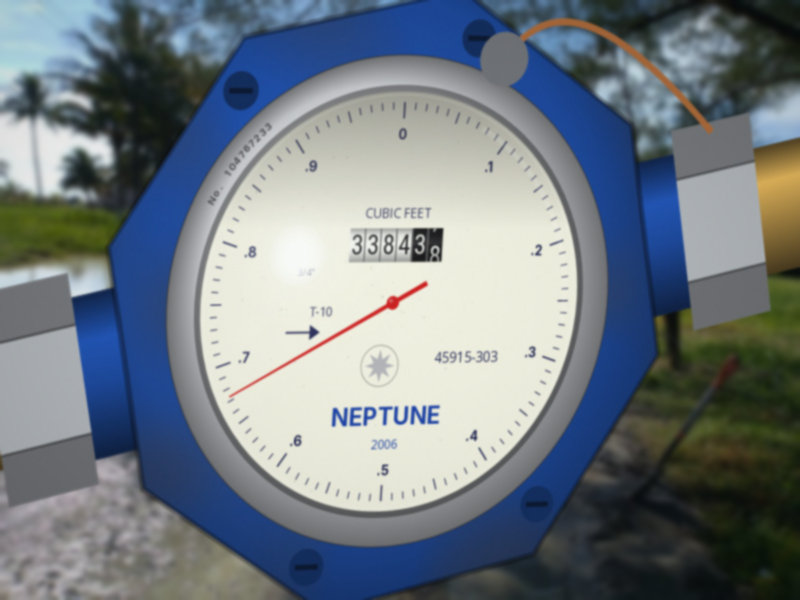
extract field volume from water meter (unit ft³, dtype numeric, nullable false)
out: 338437.67 ft³
